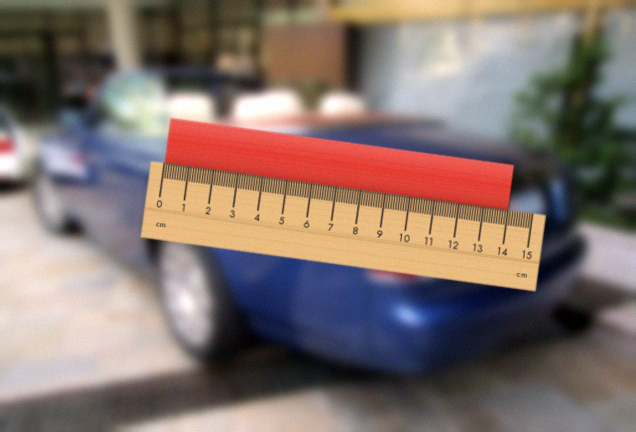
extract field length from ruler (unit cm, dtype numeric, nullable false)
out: 14 cm
